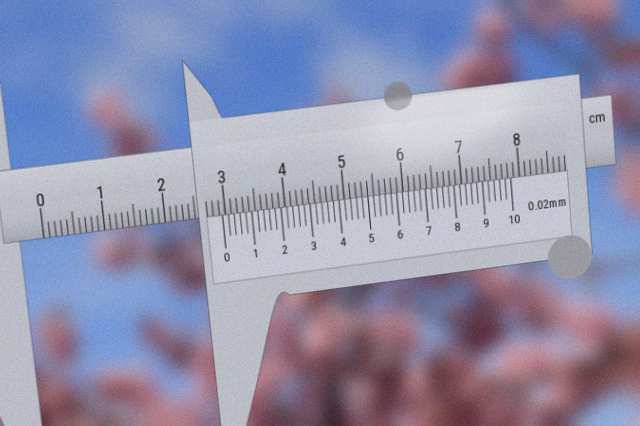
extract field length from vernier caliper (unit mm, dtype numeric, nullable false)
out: 29.5 mm
